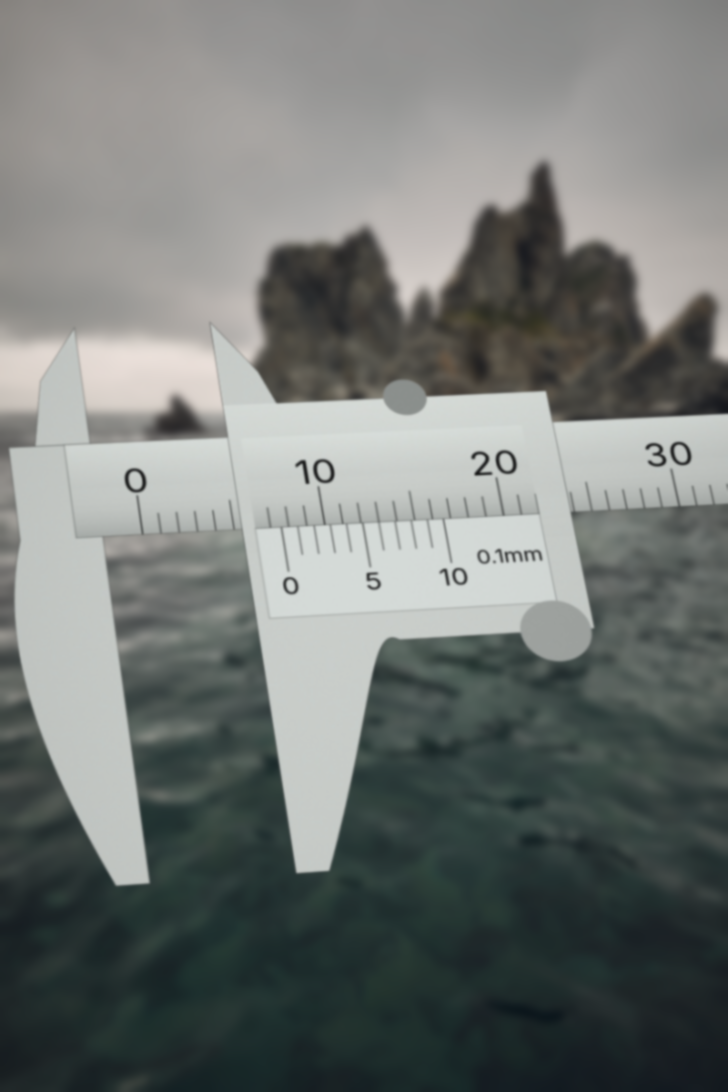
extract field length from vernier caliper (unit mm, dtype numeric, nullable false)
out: 7.6 mm
